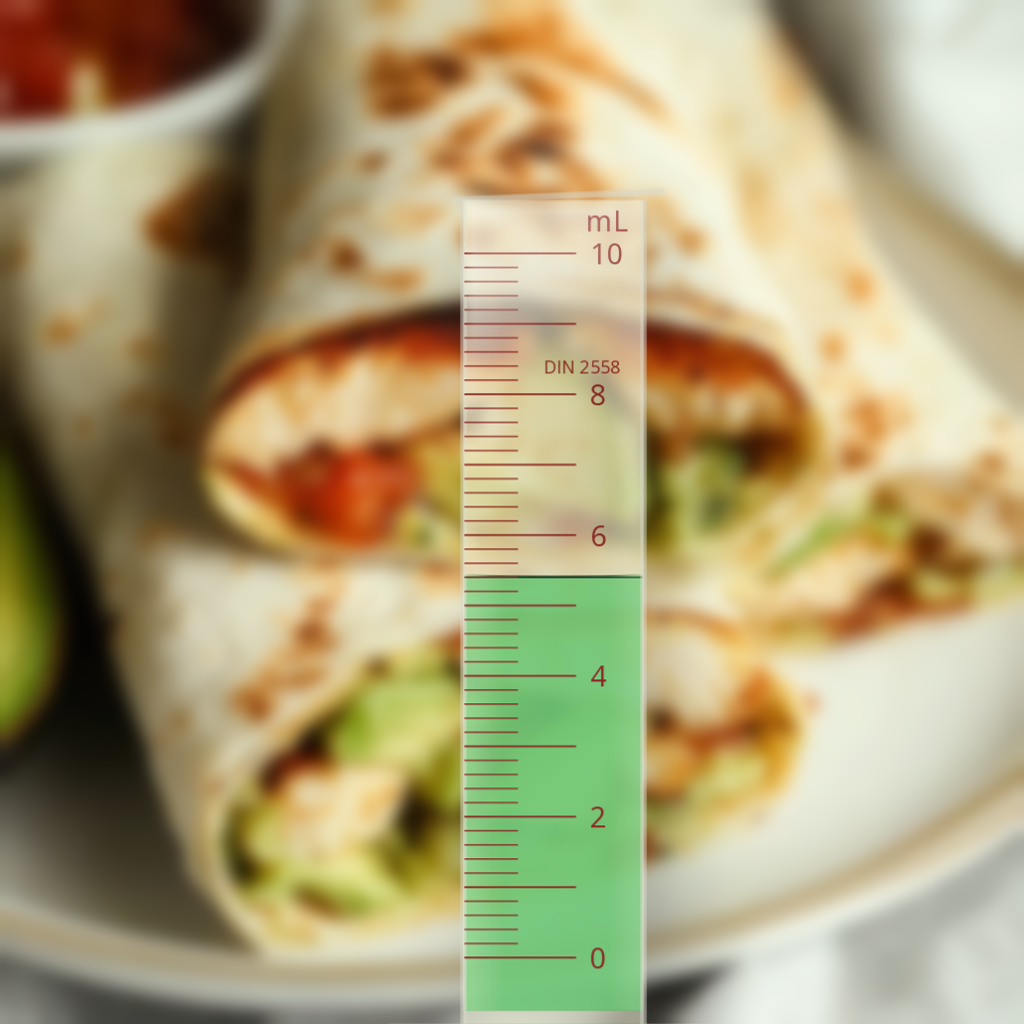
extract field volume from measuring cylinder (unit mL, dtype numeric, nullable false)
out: 5.4 mL
